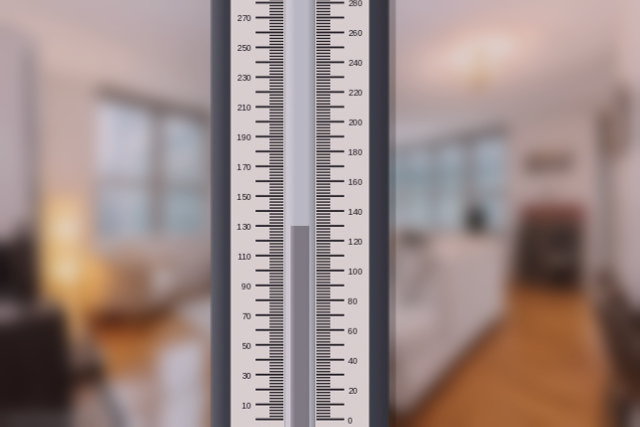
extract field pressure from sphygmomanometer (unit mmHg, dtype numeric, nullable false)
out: 130 mmHg
